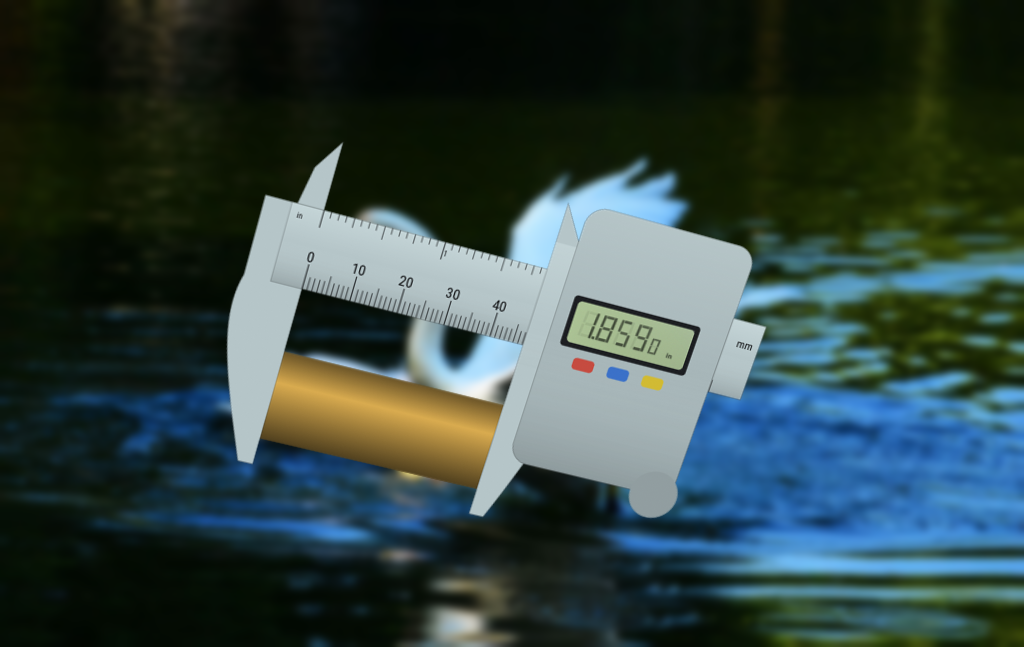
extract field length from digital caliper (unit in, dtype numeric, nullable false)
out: 1.8590 in
